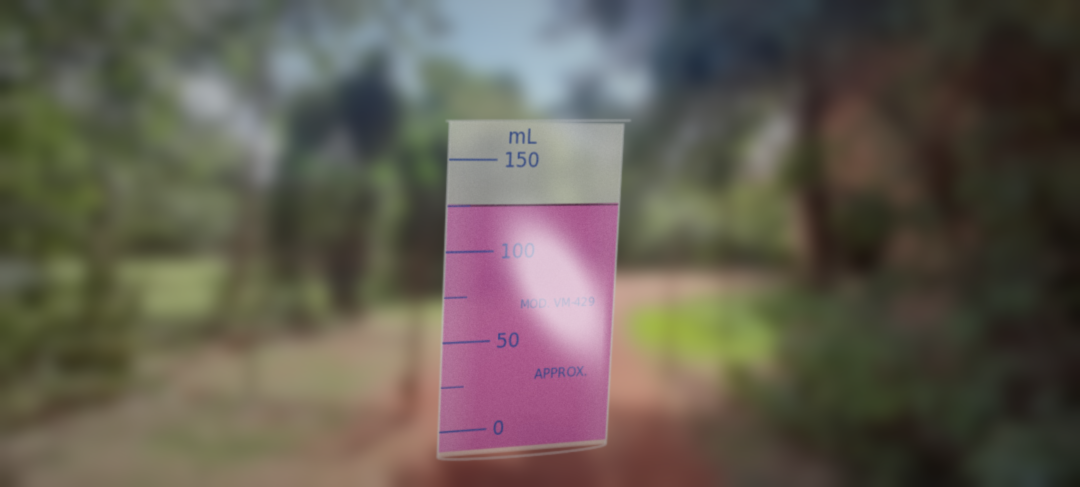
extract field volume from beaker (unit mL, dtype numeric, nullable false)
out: 125 mL
